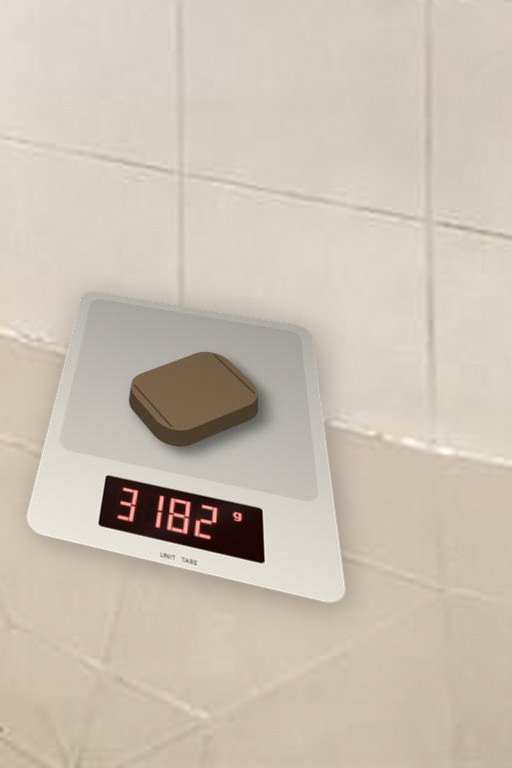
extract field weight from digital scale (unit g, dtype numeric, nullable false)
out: 3182 g
